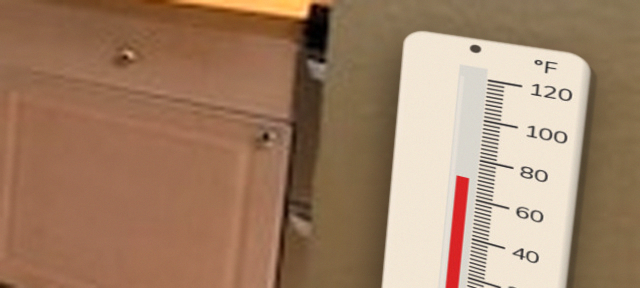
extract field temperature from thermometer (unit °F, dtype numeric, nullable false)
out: 70 °F
